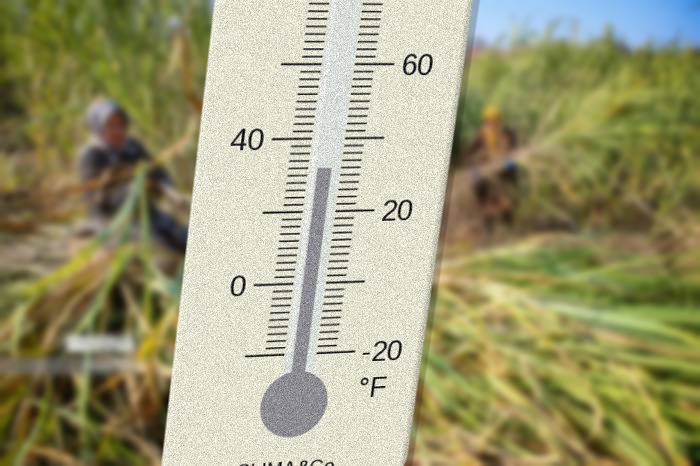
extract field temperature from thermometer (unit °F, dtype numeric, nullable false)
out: 32 °F
